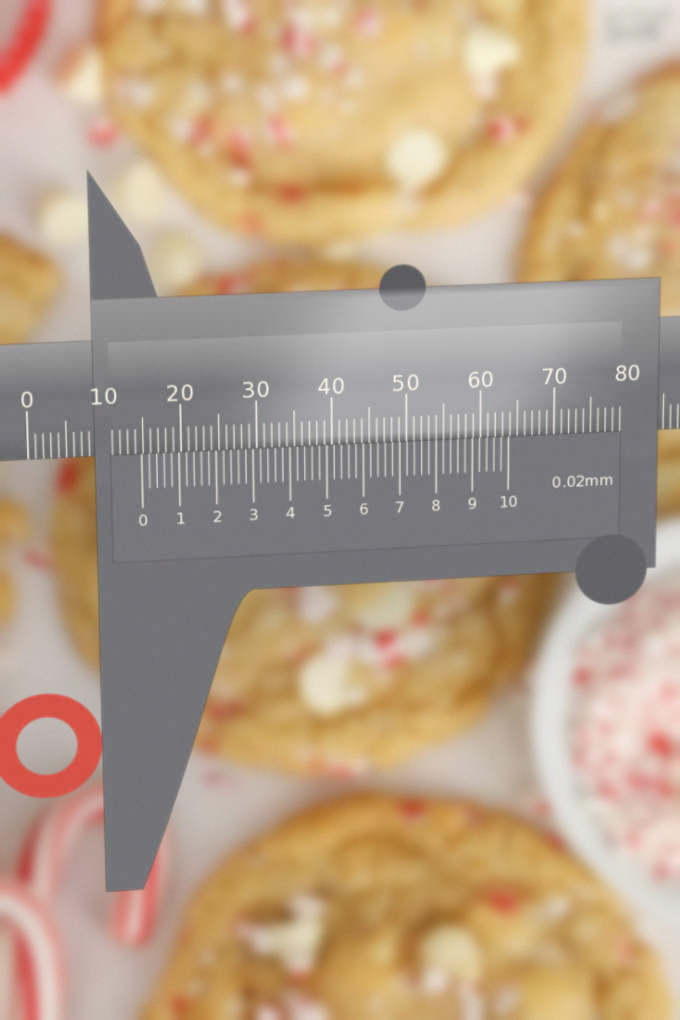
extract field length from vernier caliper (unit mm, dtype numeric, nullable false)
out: 14.8 mm
